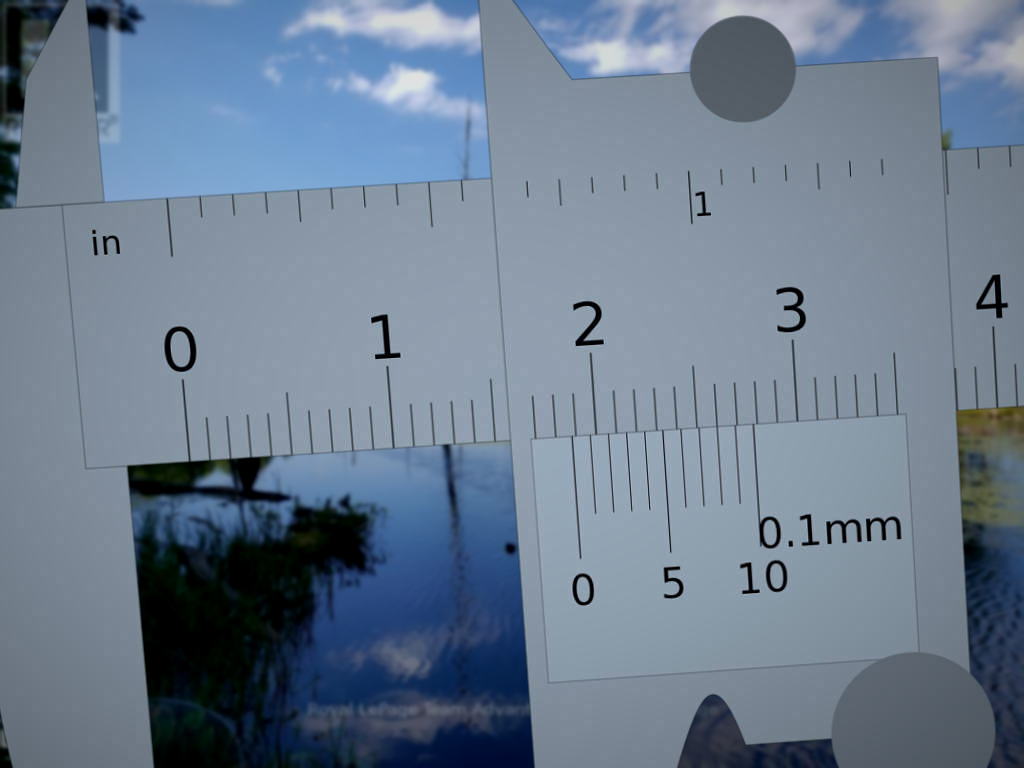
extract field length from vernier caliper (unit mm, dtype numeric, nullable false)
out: 18.8 mm
